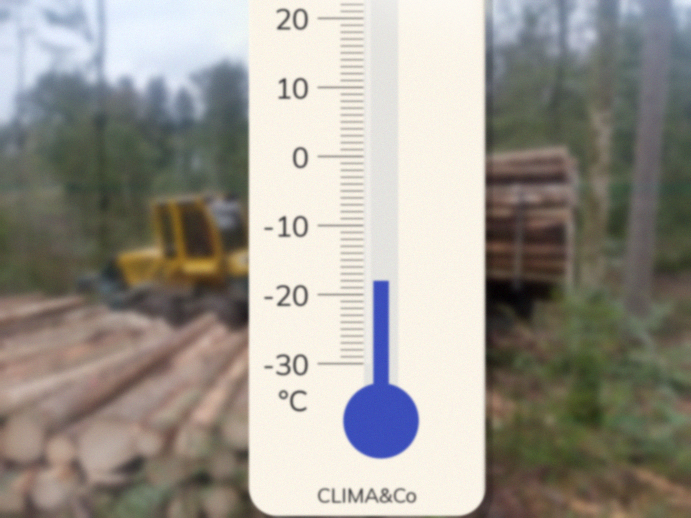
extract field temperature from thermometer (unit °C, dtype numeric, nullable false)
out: -18 °C
